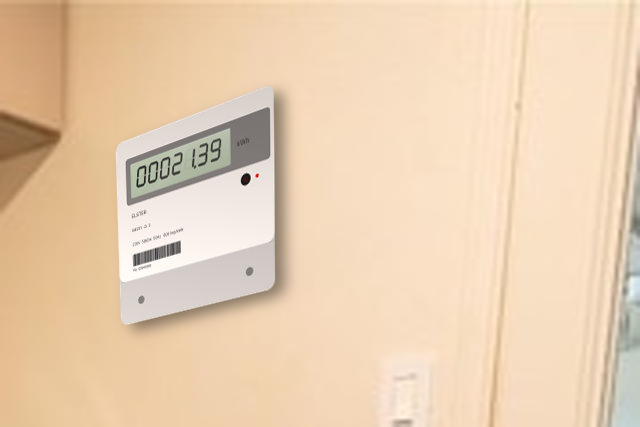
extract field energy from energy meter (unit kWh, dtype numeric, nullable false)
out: 21.39 kWh
